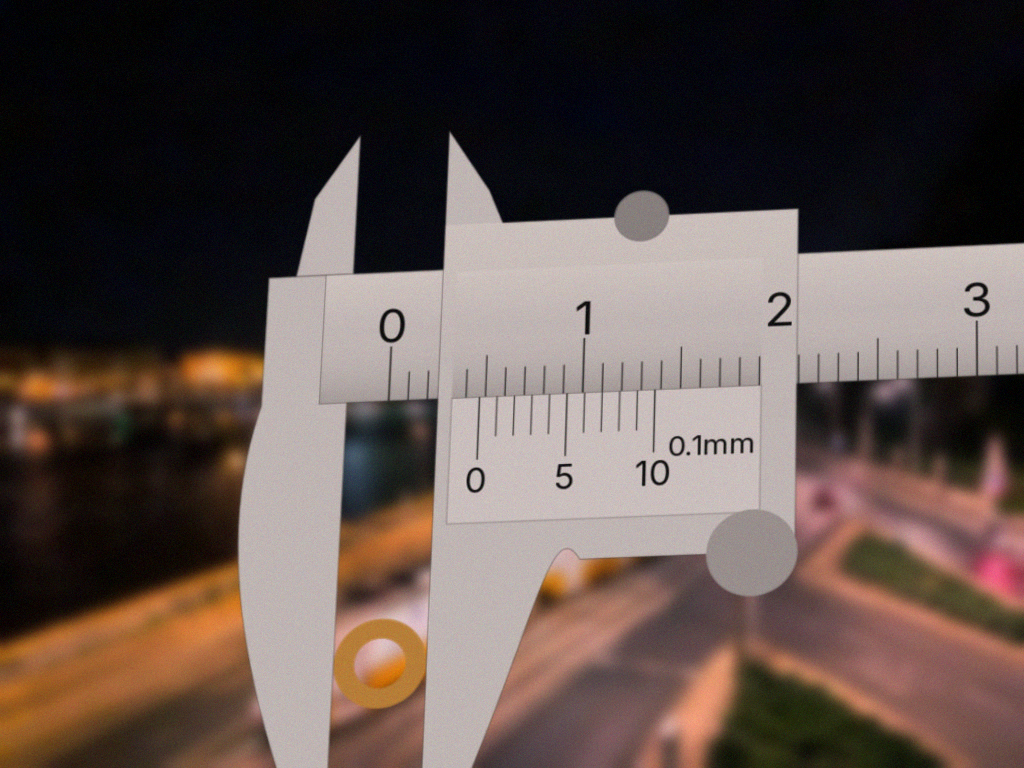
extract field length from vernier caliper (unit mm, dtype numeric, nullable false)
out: 4.7 mm
